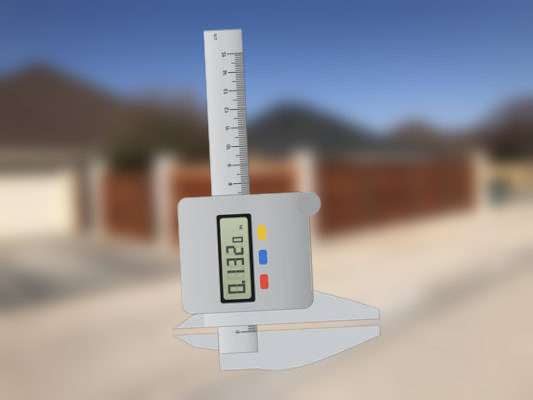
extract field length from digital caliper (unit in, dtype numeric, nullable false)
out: 0.1320 in
